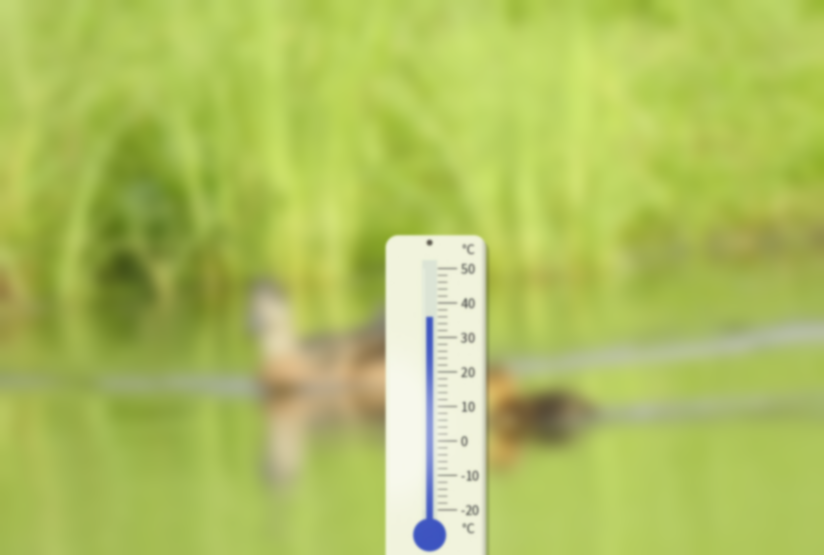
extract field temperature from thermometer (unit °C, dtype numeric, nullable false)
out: 36 °C
